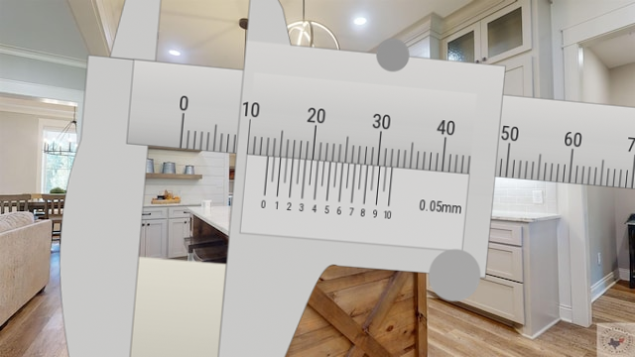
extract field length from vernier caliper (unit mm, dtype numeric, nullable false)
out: 13.2 mm
